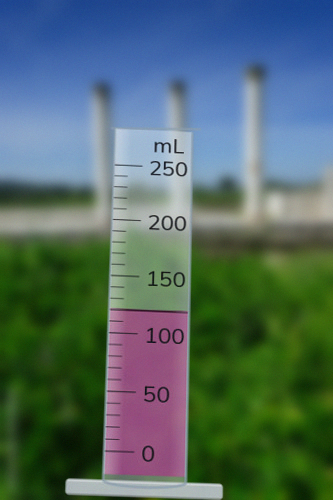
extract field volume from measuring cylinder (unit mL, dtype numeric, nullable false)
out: 120 mL
